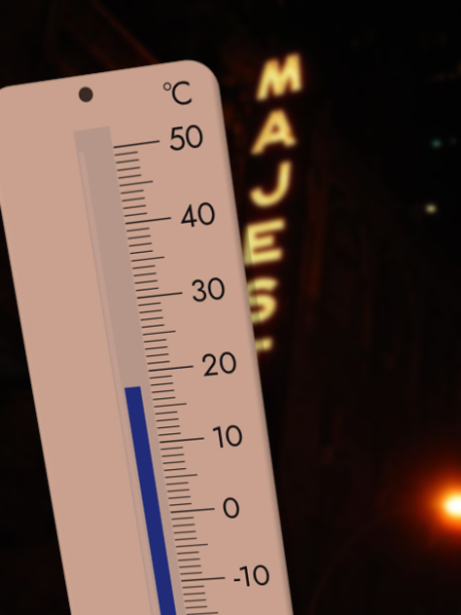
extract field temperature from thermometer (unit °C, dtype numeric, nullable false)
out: 18 °C
